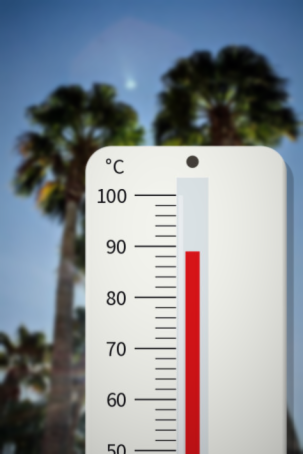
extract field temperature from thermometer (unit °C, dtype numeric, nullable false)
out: 89 °C
